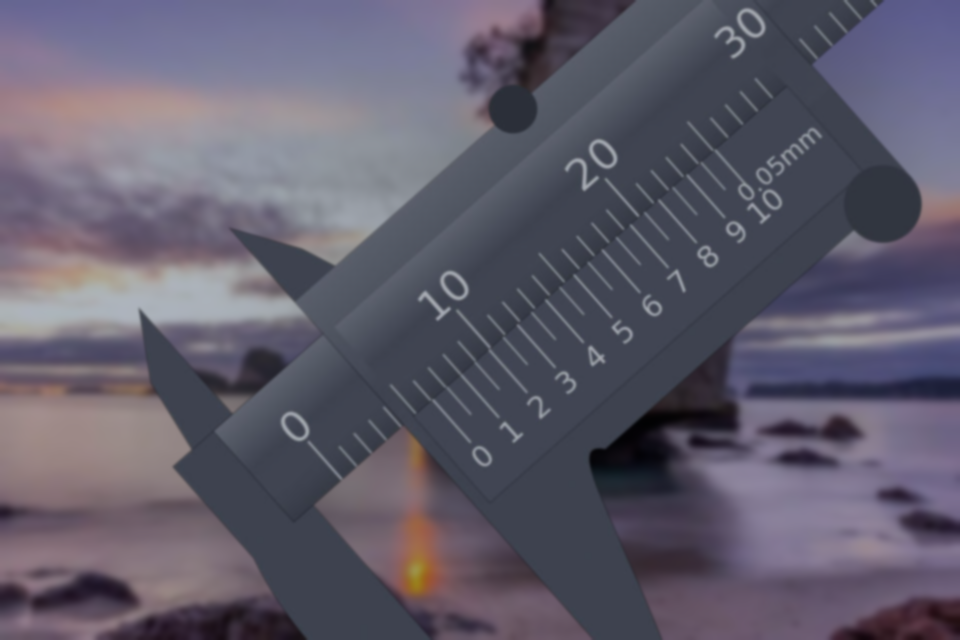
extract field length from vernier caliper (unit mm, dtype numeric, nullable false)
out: 6.1 mm
